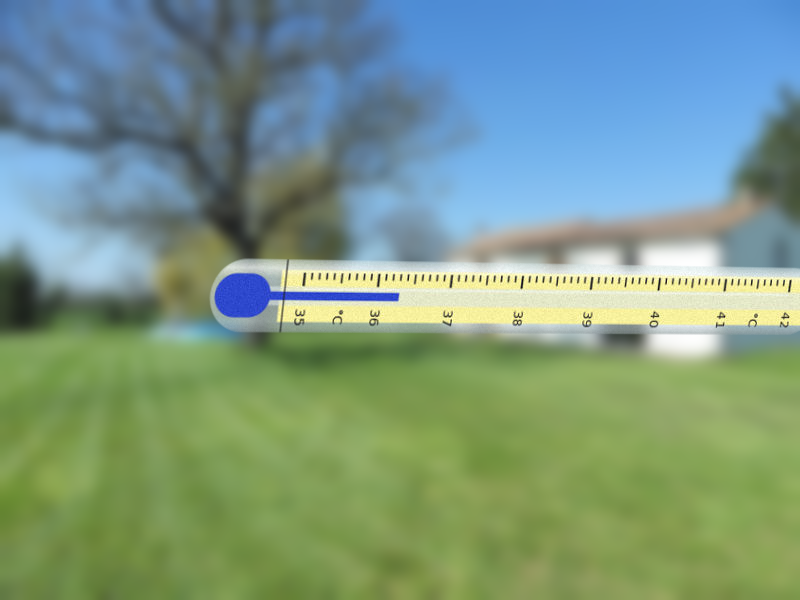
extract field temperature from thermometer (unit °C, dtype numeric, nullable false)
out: 36.3 °C
